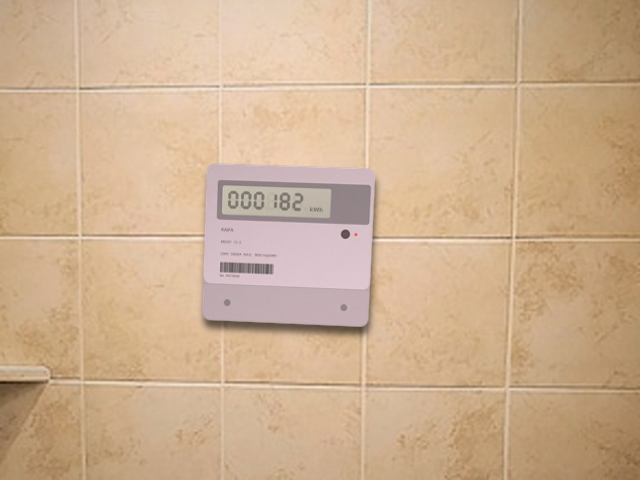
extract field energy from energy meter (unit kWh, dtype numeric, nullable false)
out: 182 kWh
